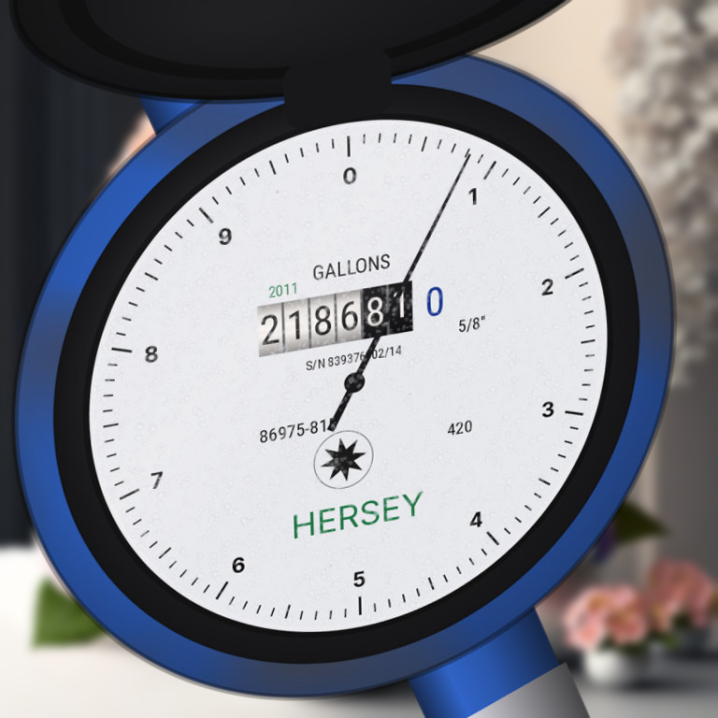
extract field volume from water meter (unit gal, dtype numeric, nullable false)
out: 2186810.8 gal
